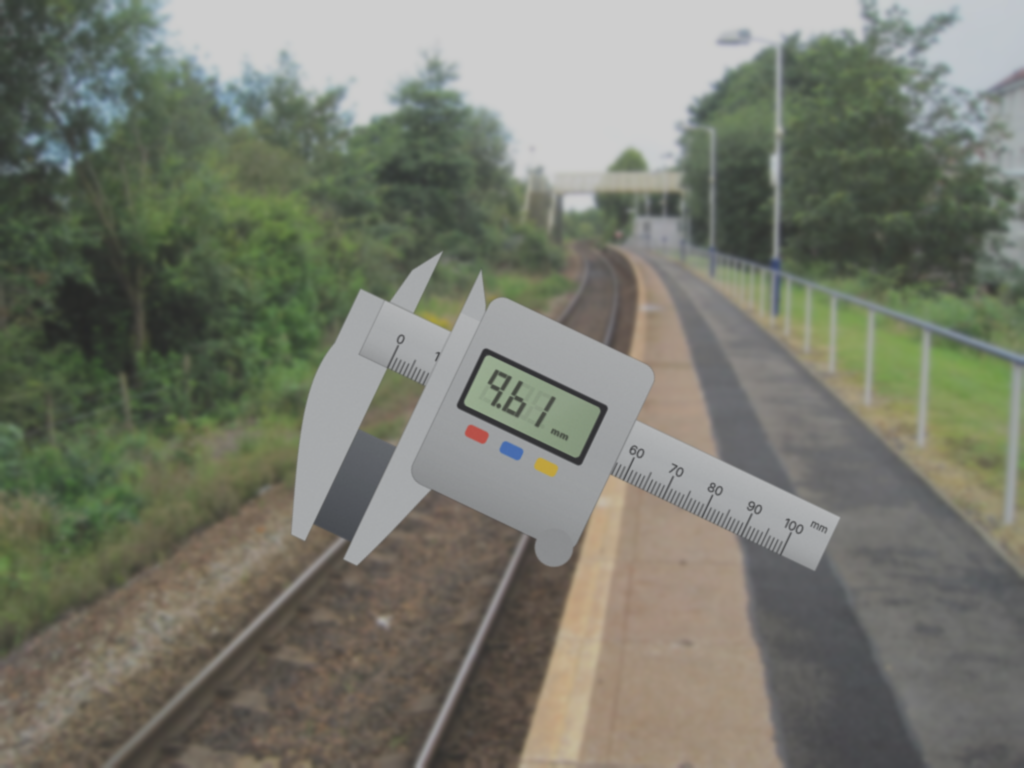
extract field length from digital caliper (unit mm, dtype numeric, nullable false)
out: 9.61 mm
